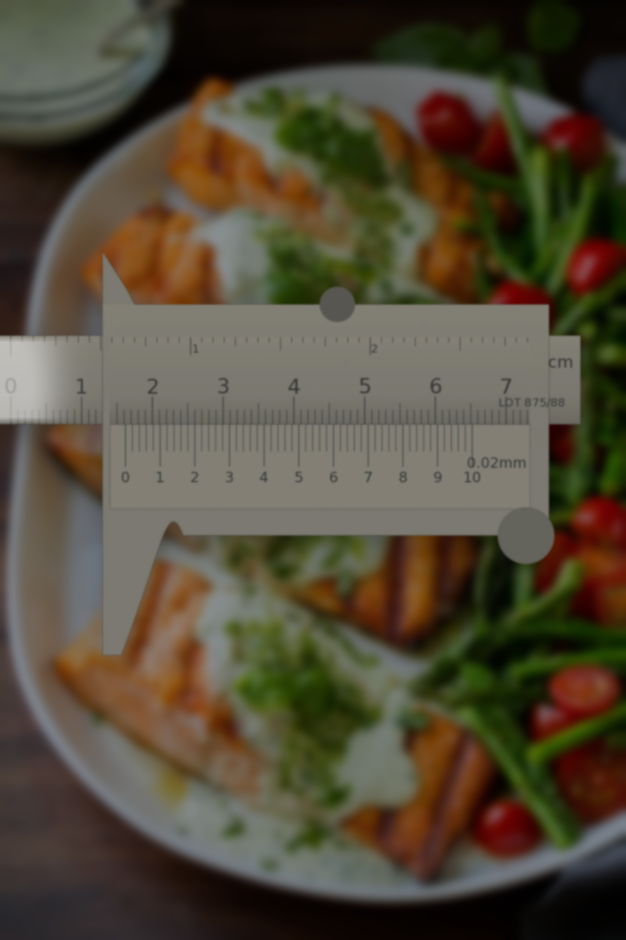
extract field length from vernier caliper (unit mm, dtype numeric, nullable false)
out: 16.2 mm
